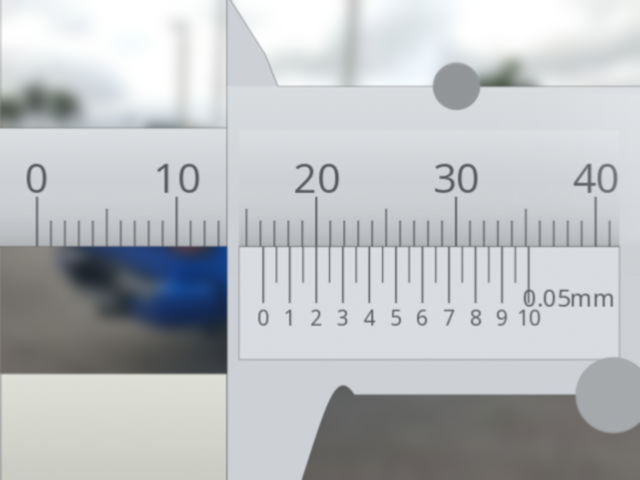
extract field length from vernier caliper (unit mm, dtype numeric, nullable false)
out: 16.2 mm
